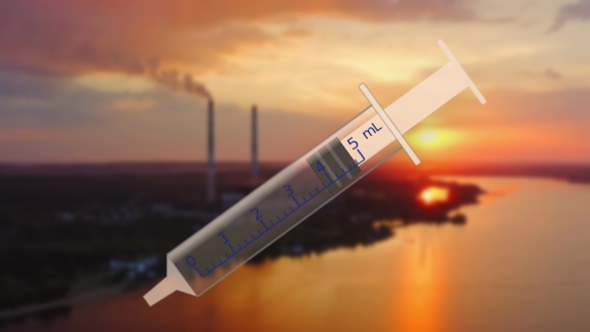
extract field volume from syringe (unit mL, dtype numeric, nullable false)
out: 3.8 mL
